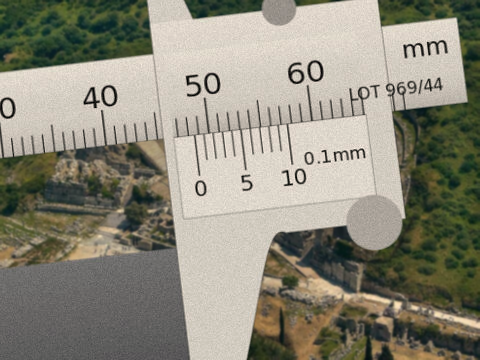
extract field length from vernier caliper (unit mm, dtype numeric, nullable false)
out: 48.6 mm
